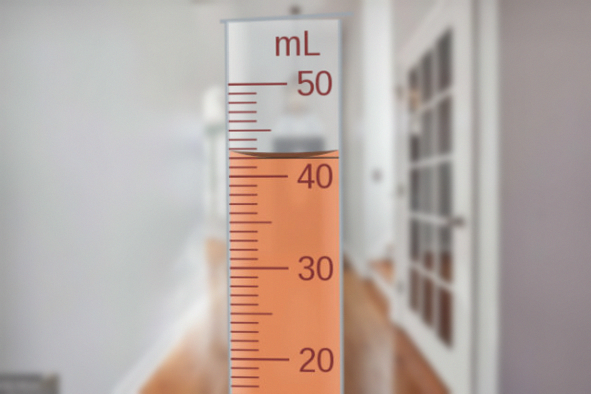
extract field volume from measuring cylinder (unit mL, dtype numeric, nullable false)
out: 42 mL
